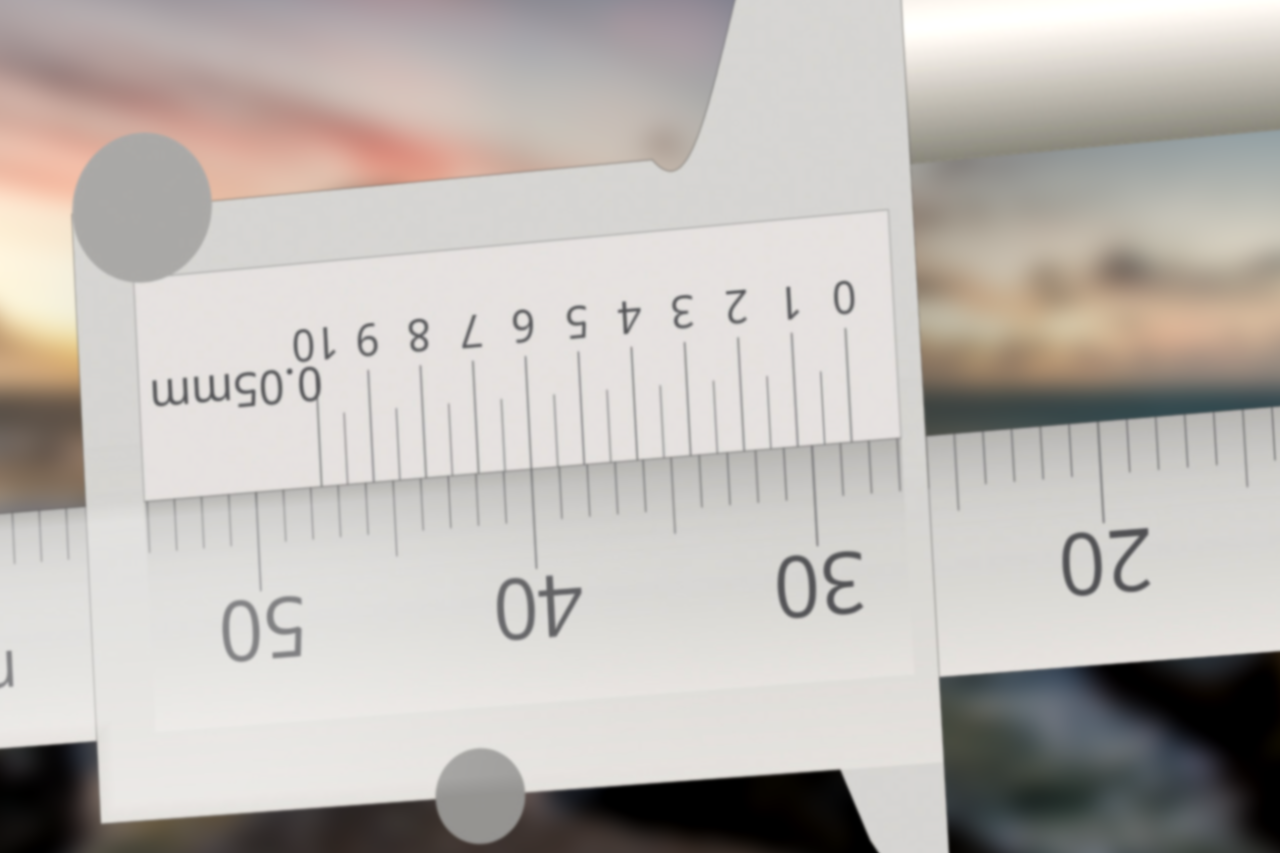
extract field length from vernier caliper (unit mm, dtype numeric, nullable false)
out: 28.6 mm
